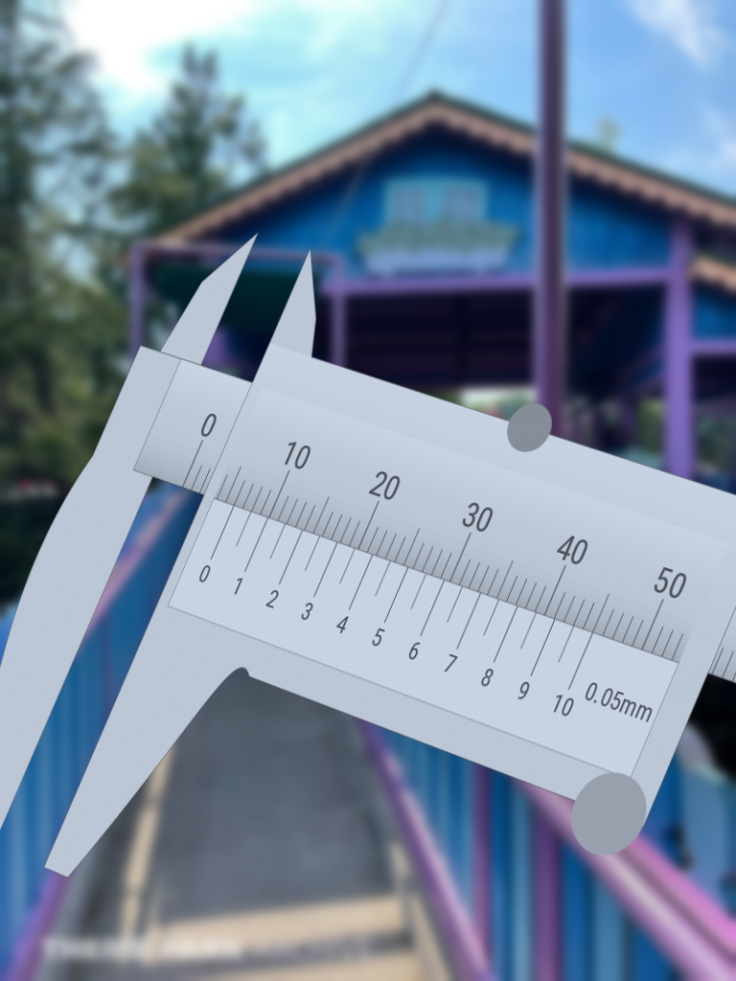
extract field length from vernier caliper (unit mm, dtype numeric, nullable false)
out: 6.0 mm
